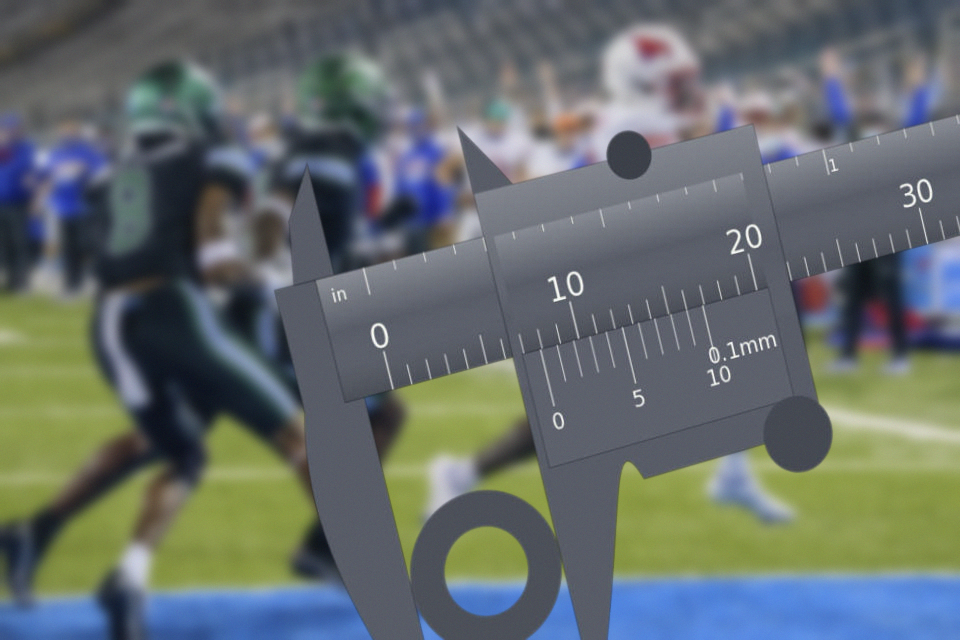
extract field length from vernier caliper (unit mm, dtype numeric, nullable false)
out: 7.9 mm
